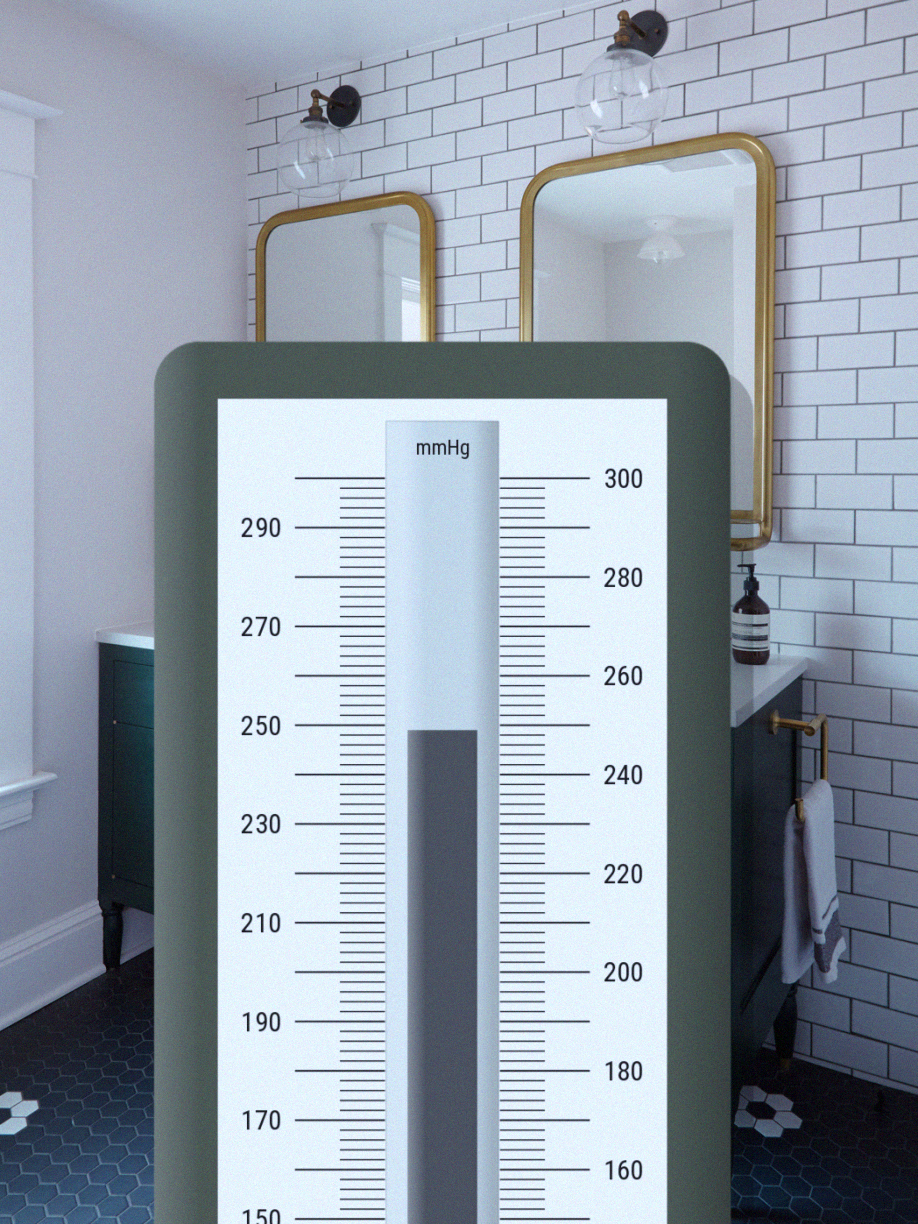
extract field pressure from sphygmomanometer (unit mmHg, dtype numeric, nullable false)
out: 249 mmHg
